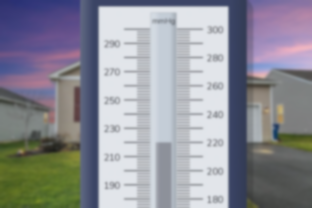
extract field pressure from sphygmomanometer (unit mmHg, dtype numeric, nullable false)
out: 220 mmHg
